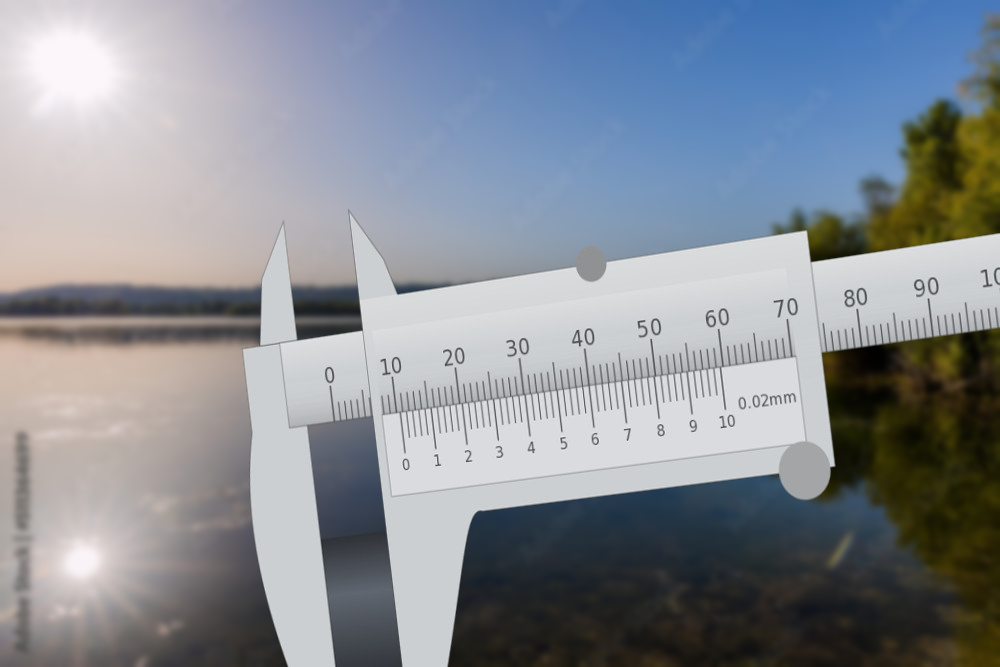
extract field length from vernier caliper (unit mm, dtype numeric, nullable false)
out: 10.6 mm
